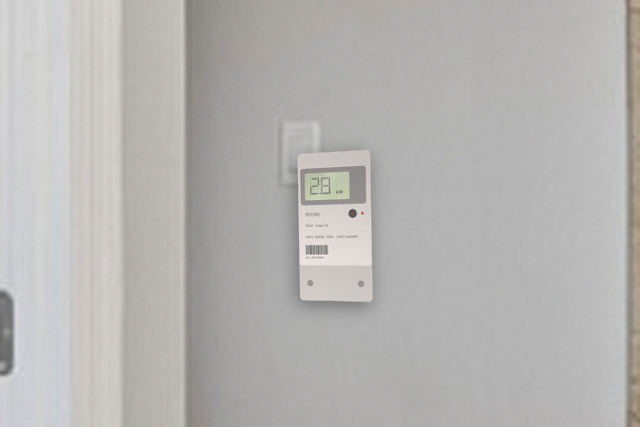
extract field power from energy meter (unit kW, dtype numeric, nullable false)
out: 2.8 kW
